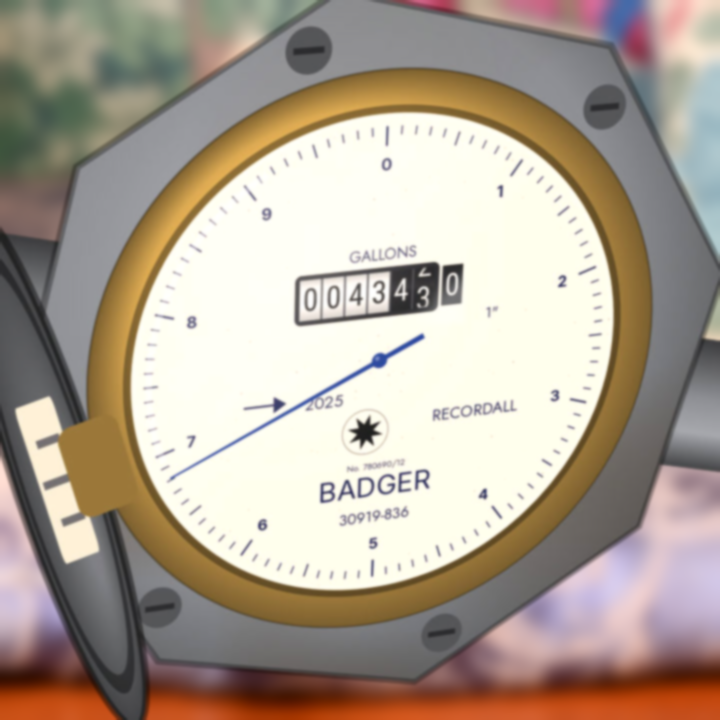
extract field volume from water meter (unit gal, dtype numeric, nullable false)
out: 43426.8 gal
